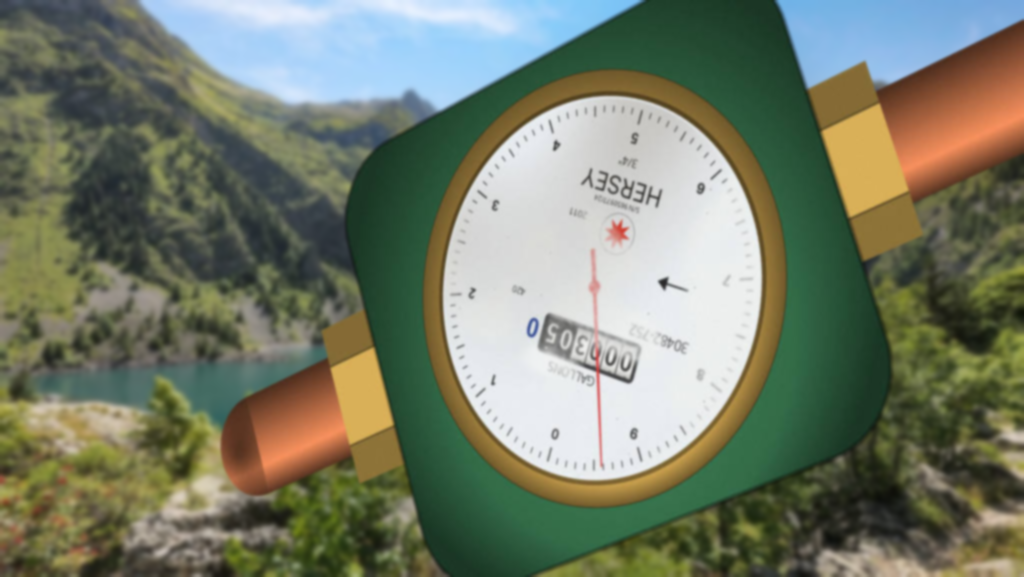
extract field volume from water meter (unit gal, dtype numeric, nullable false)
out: 3049.4 gal
